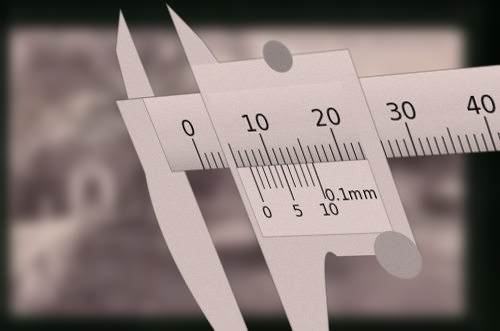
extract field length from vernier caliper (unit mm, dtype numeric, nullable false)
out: 6.8 mm
